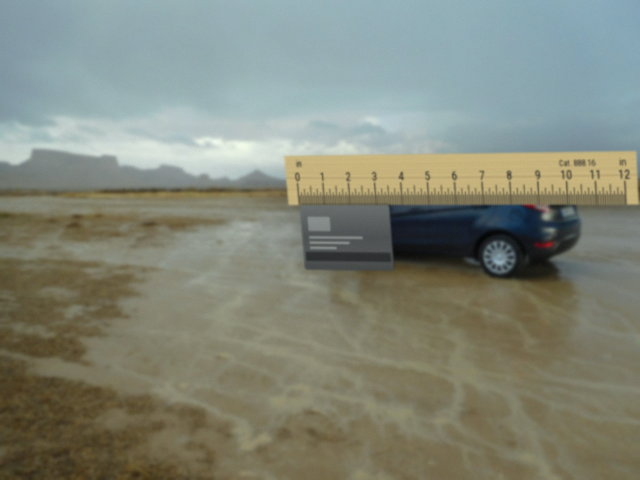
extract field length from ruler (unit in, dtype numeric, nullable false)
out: 3.5 in
